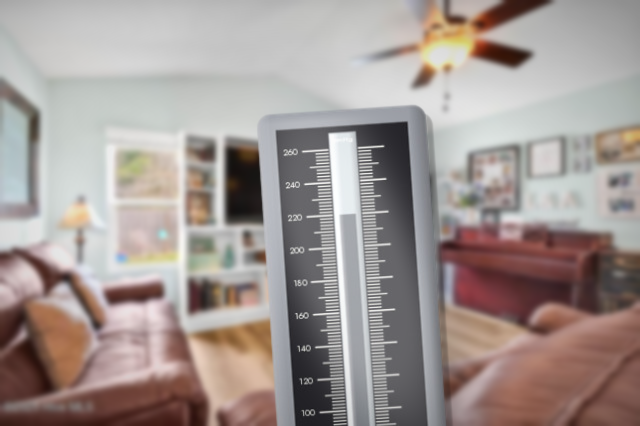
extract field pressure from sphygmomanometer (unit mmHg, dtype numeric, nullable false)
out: 220 mmHg
